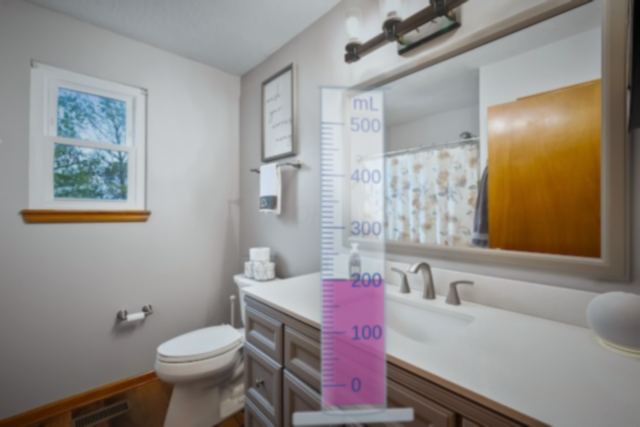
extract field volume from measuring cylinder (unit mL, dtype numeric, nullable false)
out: 200 mL
